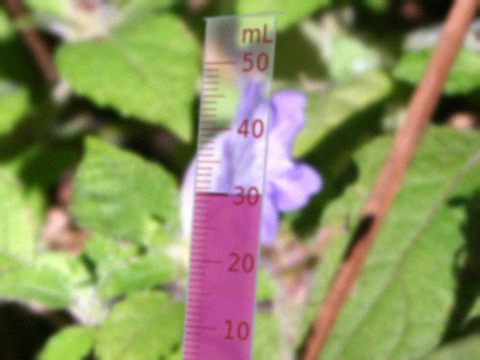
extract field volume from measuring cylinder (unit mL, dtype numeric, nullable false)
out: 30 mL
